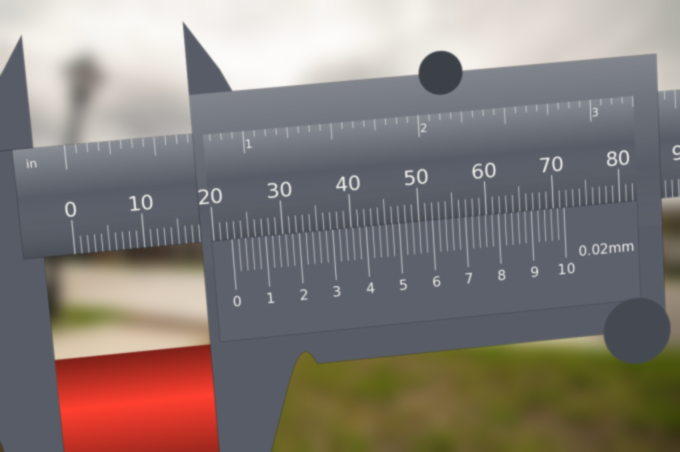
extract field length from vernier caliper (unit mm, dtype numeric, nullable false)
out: 22.6 mm
